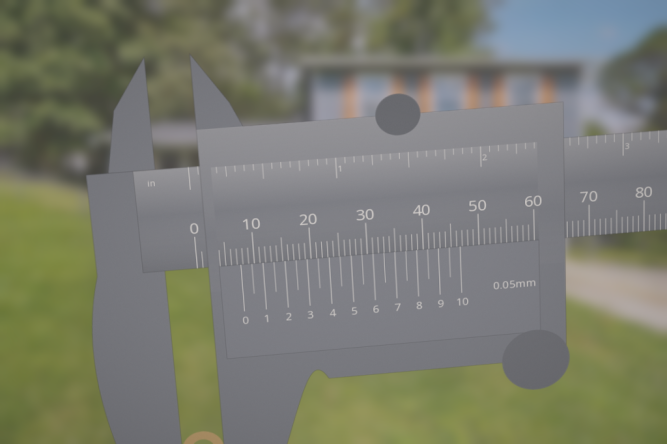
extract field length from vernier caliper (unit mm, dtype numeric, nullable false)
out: 7.6 mm
